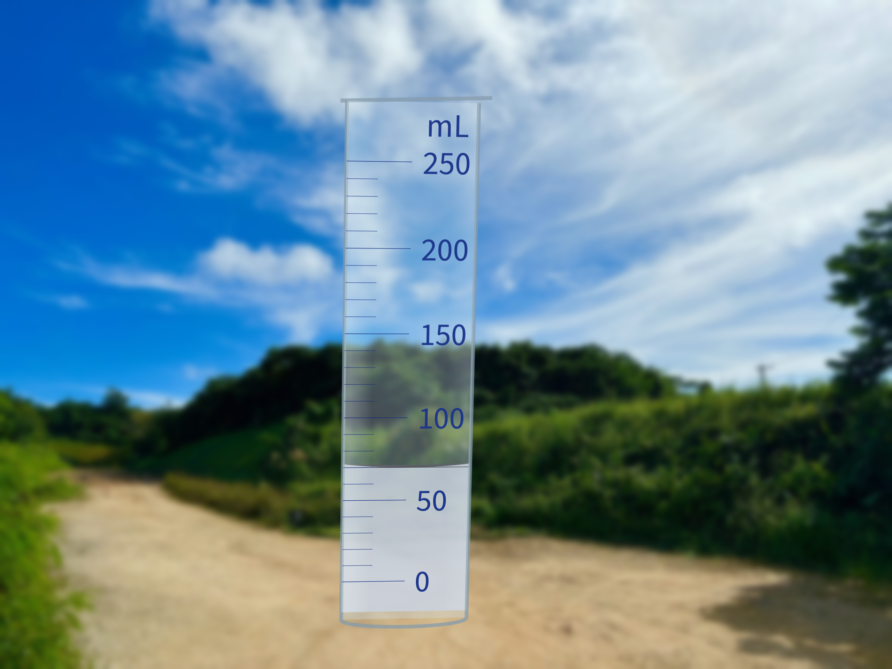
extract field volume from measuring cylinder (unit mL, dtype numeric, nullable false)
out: 70 mL
